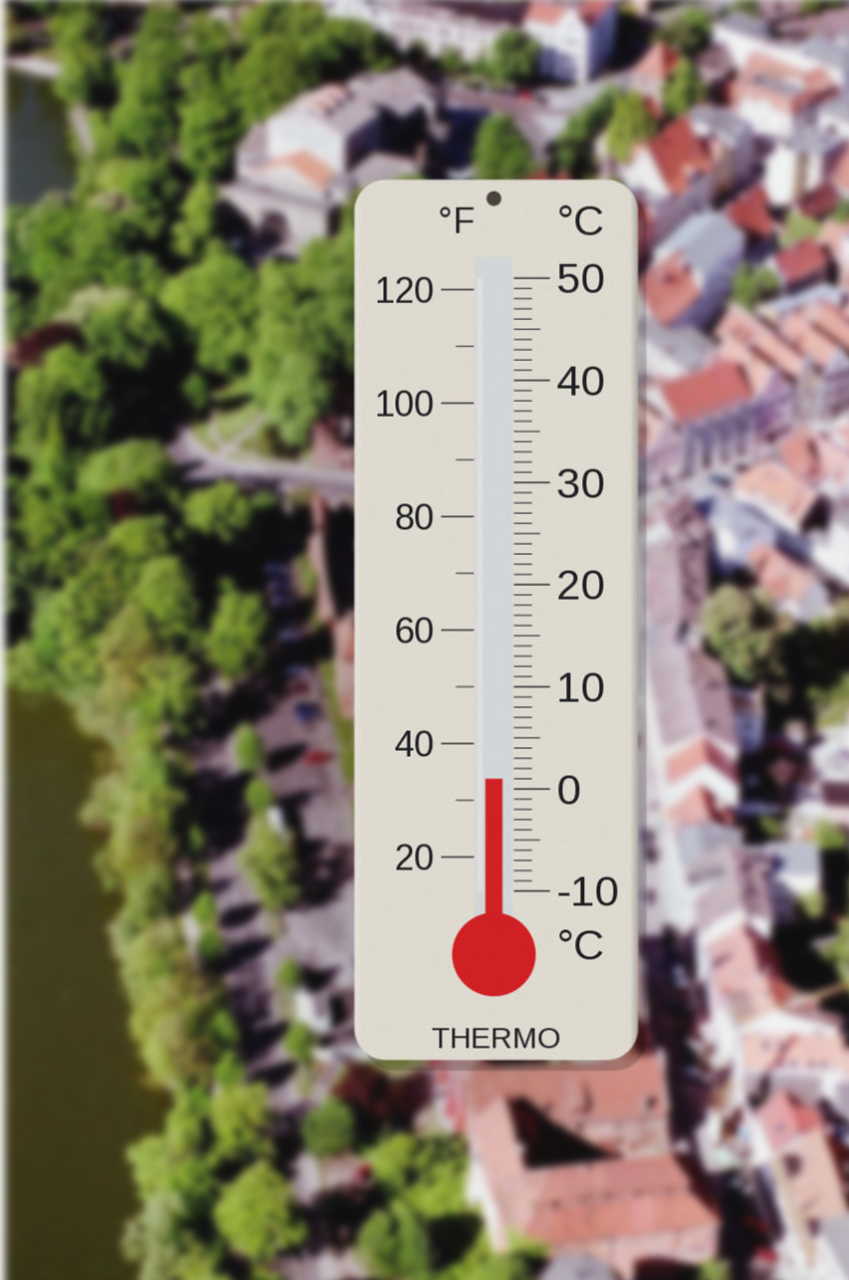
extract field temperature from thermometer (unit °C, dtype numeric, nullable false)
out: 1 °C
